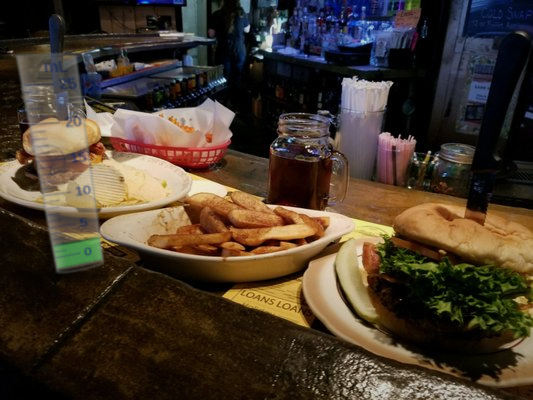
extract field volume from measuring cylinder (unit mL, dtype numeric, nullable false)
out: 2 mL
